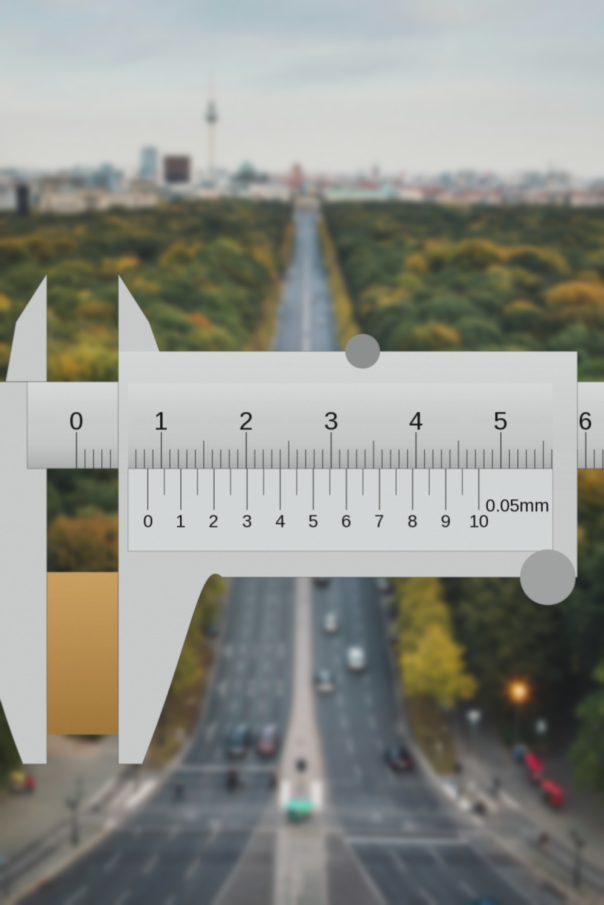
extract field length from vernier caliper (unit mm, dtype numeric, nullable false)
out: 8.4 mm
